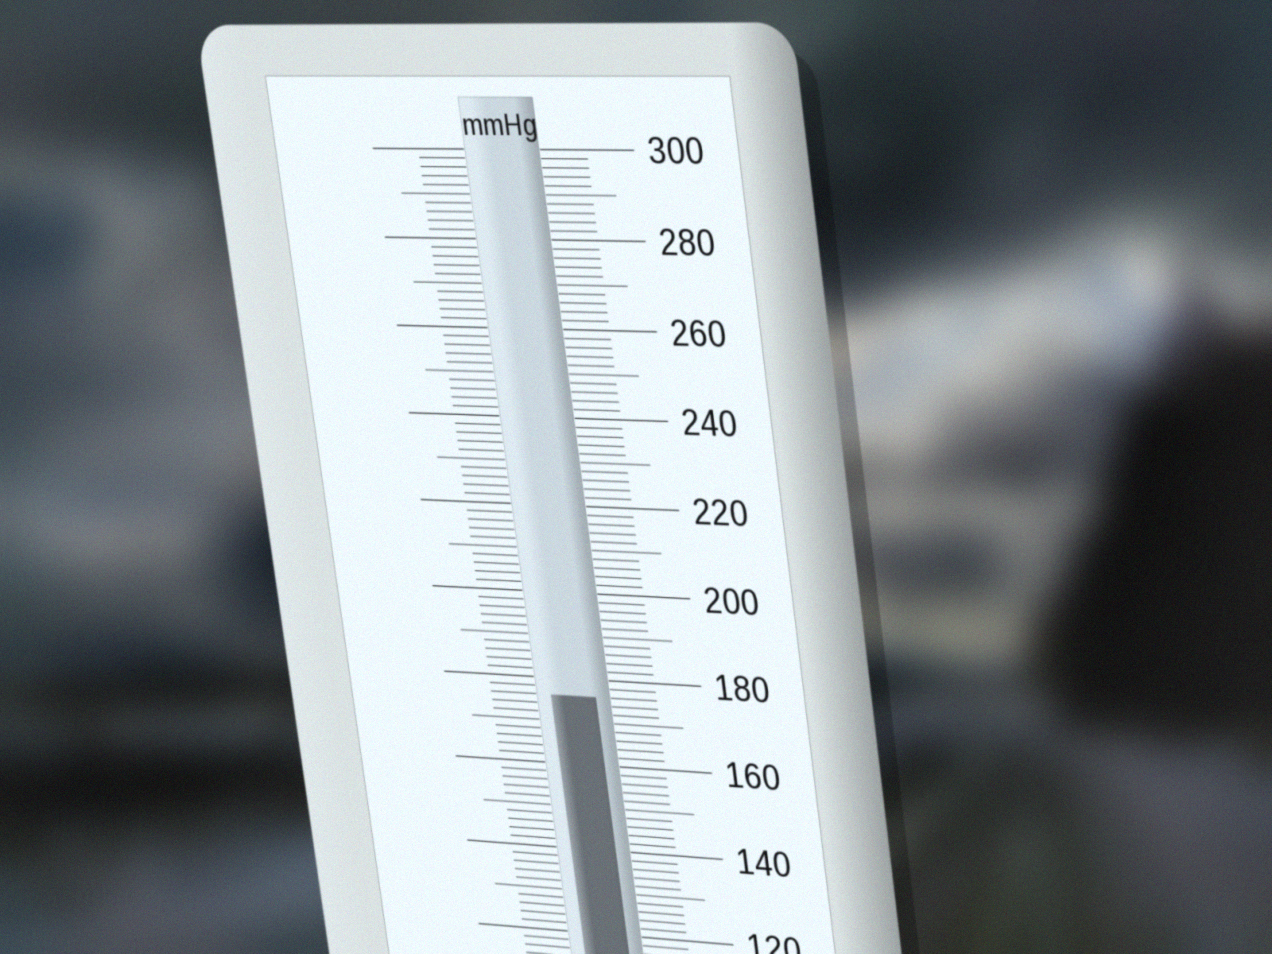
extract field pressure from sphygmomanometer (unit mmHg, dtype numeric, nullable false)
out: 176 mmHg
